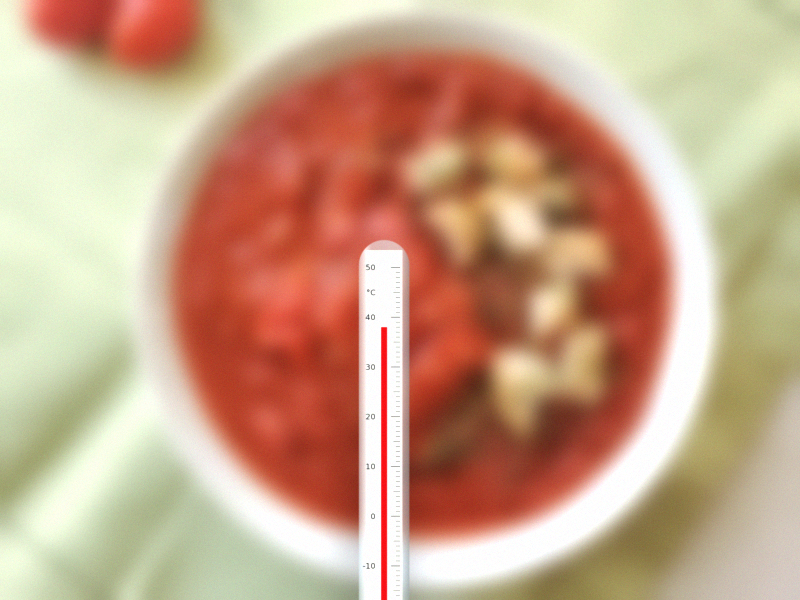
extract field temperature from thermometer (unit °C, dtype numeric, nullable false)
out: 38 °C
